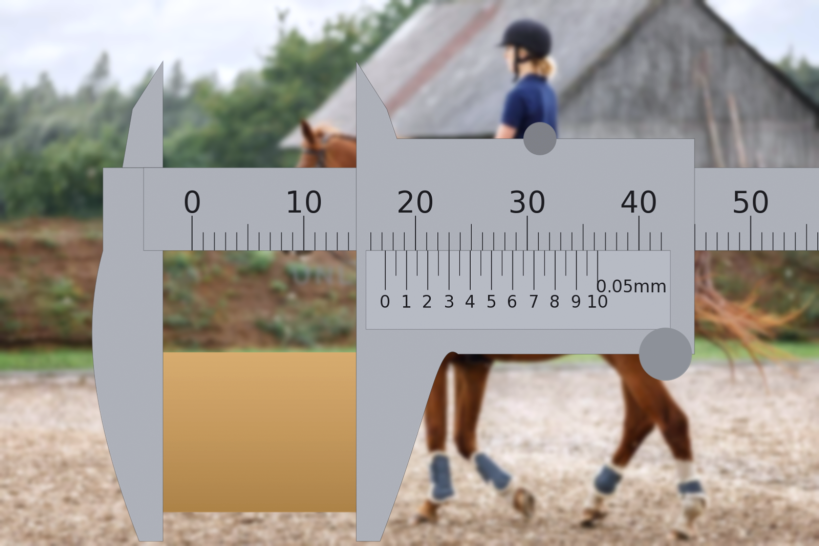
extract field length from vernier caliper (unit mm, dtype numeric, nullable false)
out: 17.3 mm
